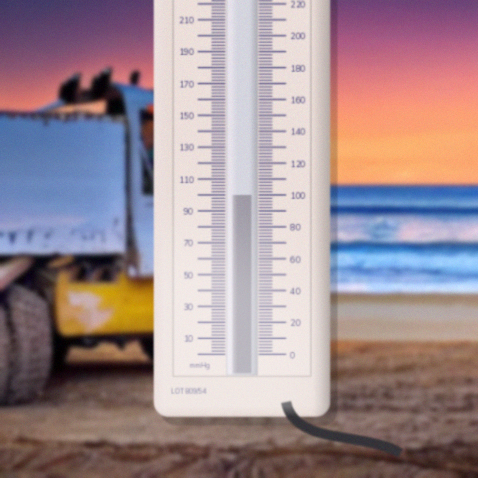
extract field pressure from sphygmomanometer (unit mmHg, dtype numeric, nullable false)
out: 100 mmHg
